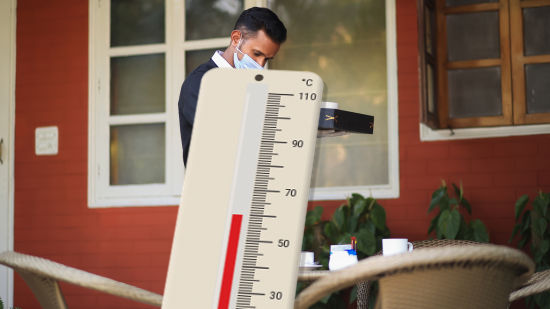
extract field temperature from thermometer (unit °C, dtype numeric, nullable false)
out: 60 °C
